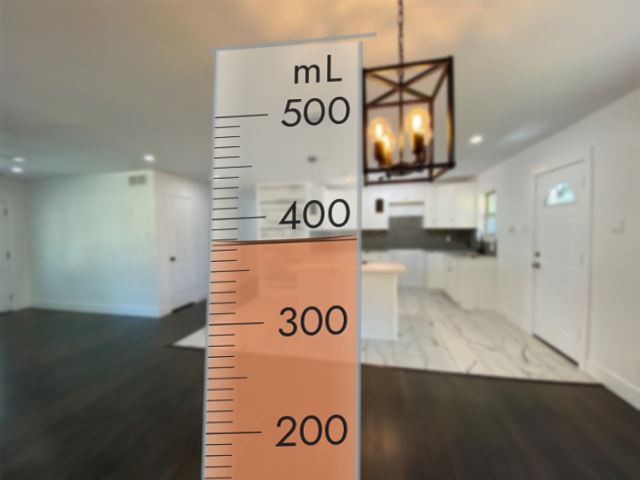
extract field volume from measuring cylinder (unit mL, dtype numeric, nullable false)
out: 375 mL
